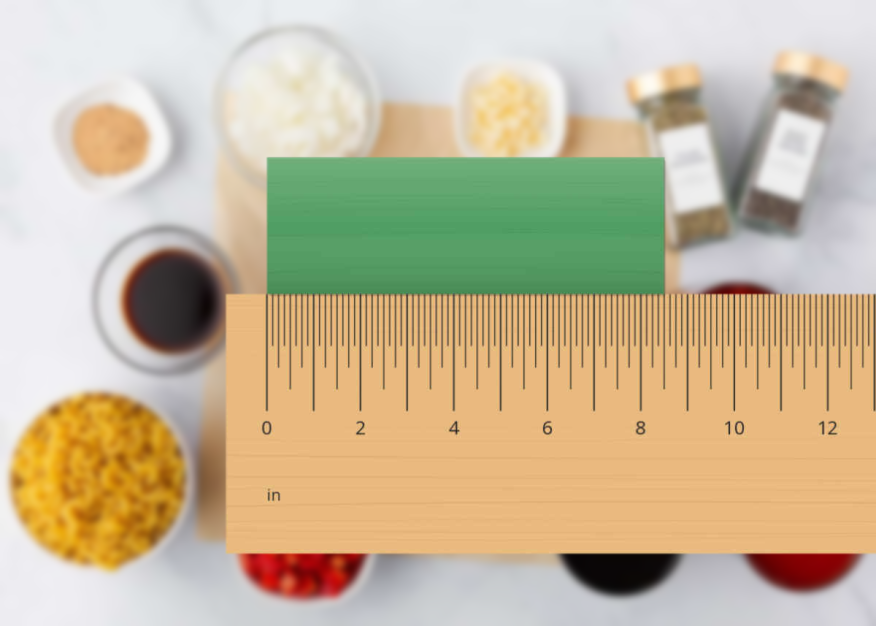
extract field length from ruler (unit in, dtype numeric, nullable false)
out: 8.5 in
